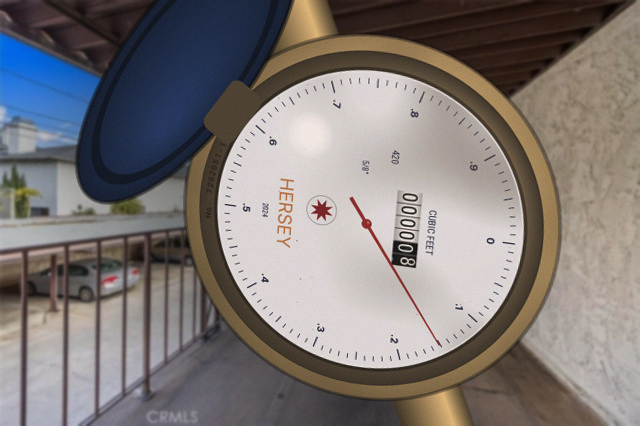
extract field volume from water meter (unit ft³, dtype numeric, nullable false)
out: 8.15 ft³
